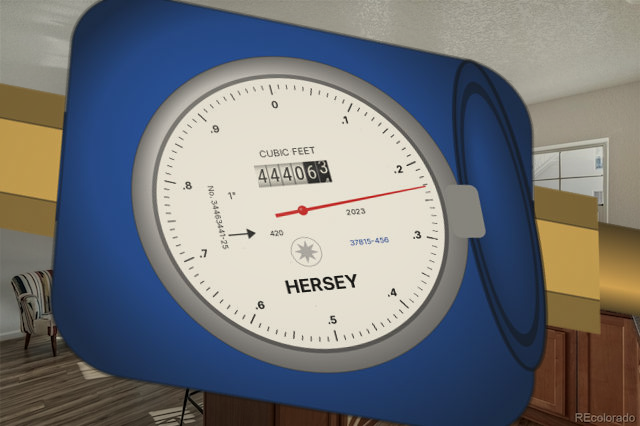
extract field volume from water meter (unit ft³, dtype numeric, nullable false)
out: 444063.23 ft³
